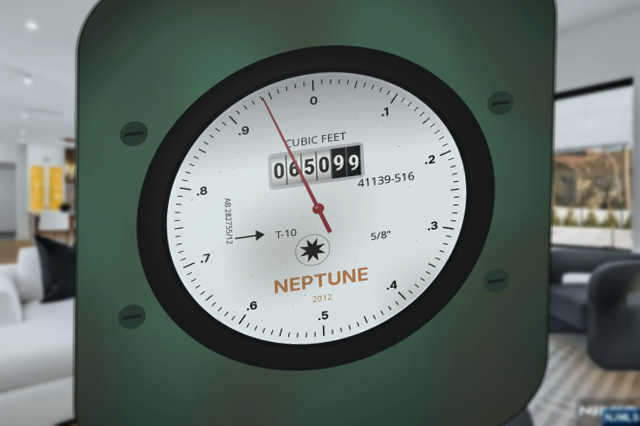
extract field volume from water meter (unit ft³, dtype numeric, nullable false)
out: 65098.94 ft³
